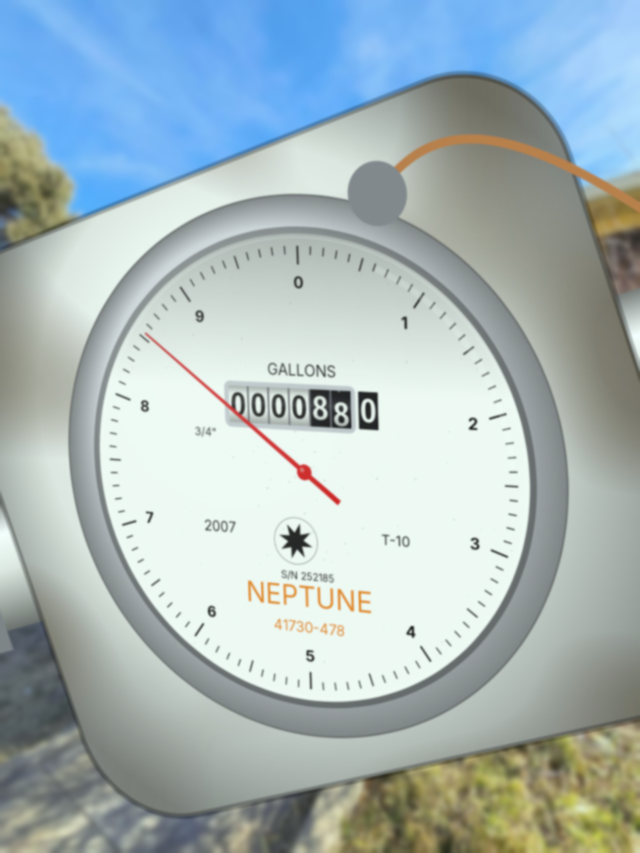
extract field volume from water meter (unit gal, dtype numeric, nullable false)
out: 878.5 gal
